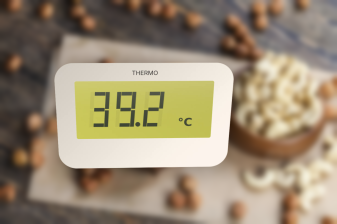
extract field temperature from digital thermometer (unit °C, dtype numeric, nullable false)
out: 39.2 °C
